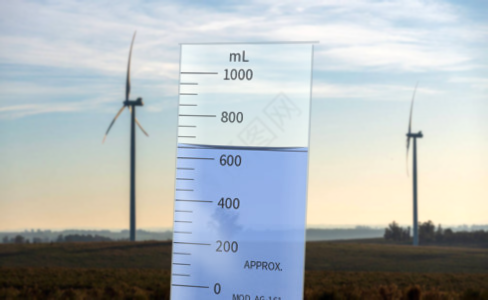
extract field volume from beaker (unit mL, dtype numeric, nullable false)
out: 650 mL
